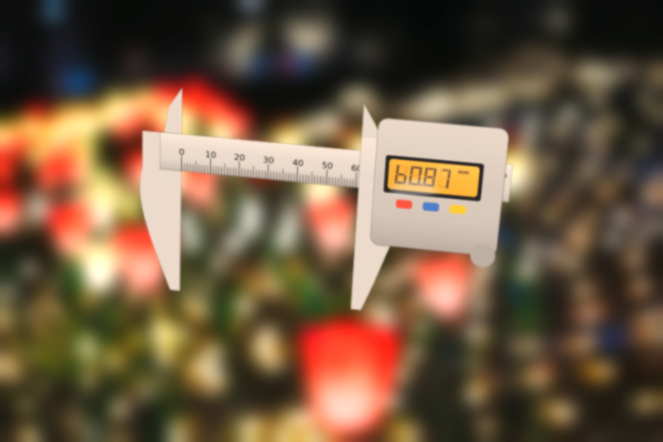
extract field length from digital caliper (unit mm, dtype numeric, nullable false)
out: 60.87 mm
